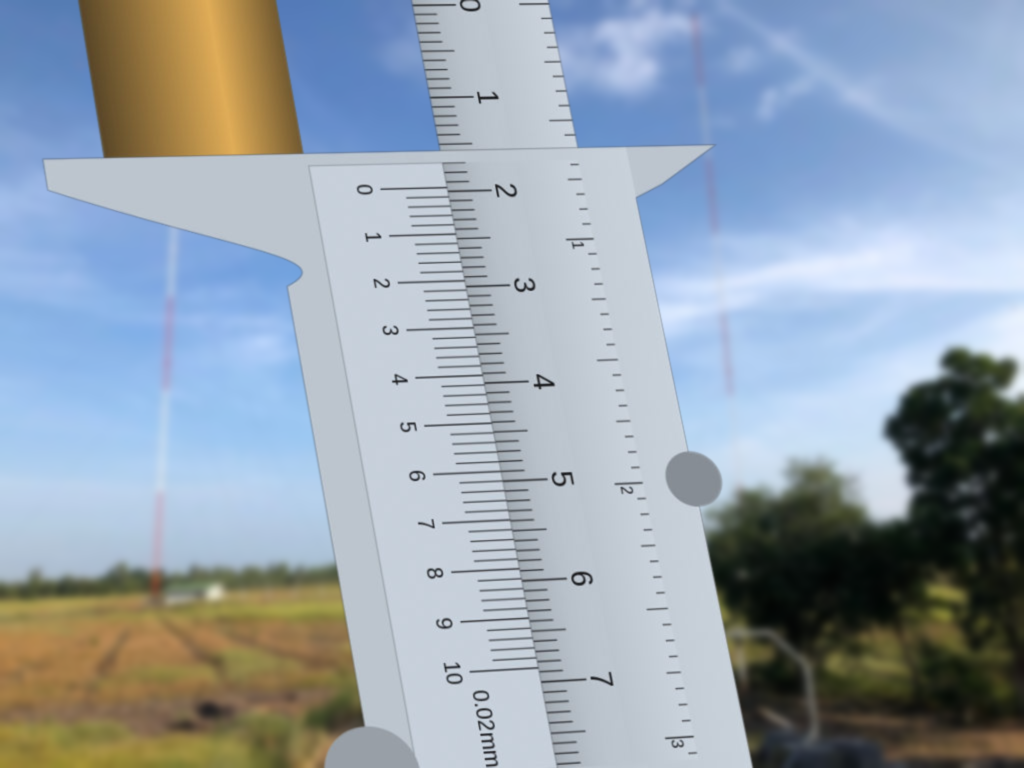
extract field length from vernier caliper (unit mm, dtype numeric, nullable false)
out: 19.6 mm
